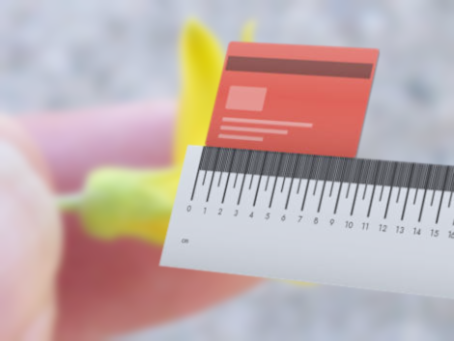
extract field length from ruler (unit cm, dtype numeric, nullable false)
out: 9.5 cm
